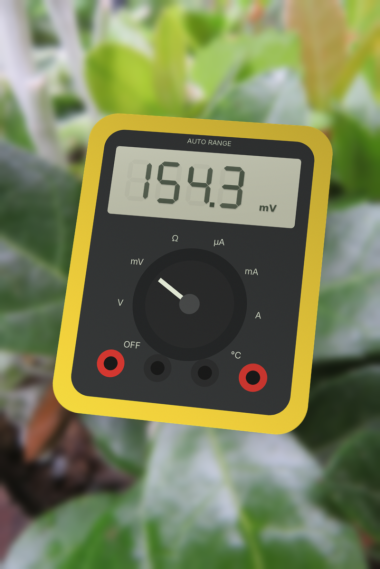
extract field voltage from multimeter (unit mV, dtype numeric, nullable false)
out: 154.3 mV
